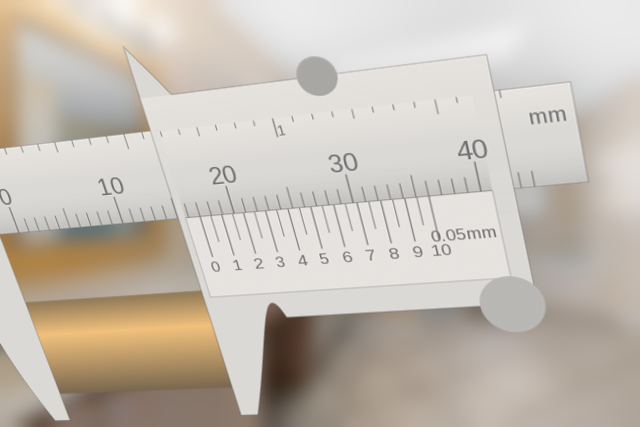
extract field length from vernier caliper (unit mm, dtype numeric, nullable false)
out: 17.0 mm
